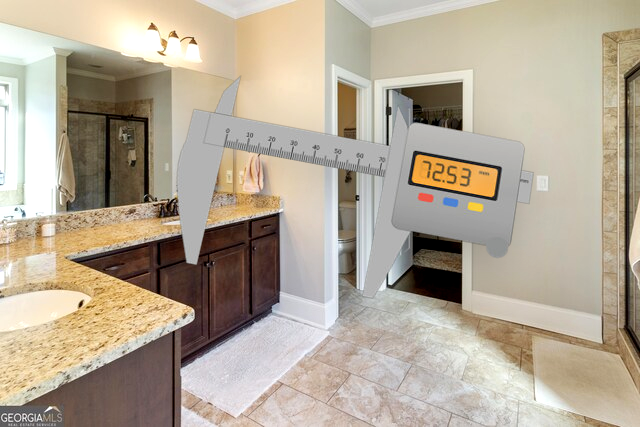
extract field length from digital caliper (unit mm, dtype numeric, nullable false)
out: 72.53 mm
